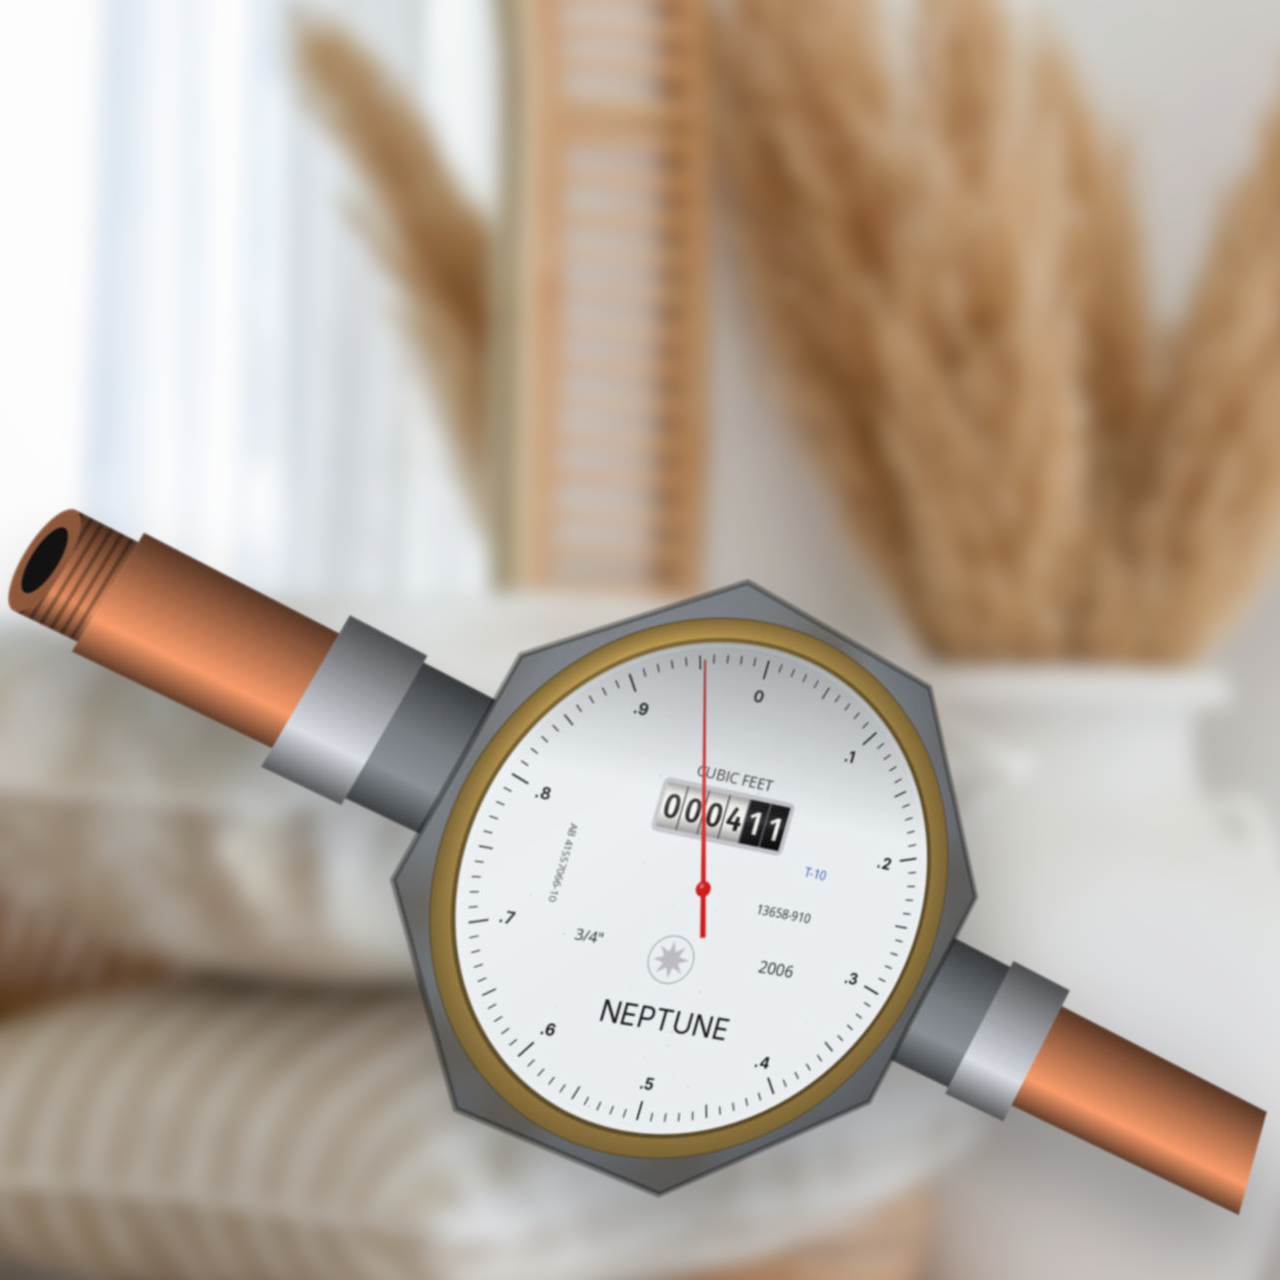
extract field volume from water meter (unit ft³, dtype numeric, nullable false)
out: 410.95 ft³
